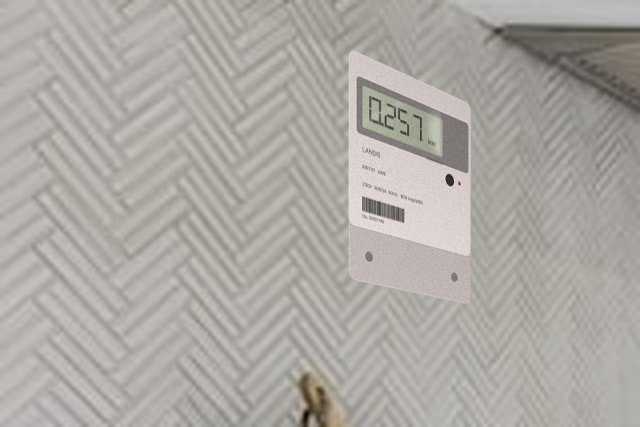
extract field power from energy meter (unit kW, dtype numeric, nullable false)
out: 0.257 kW
